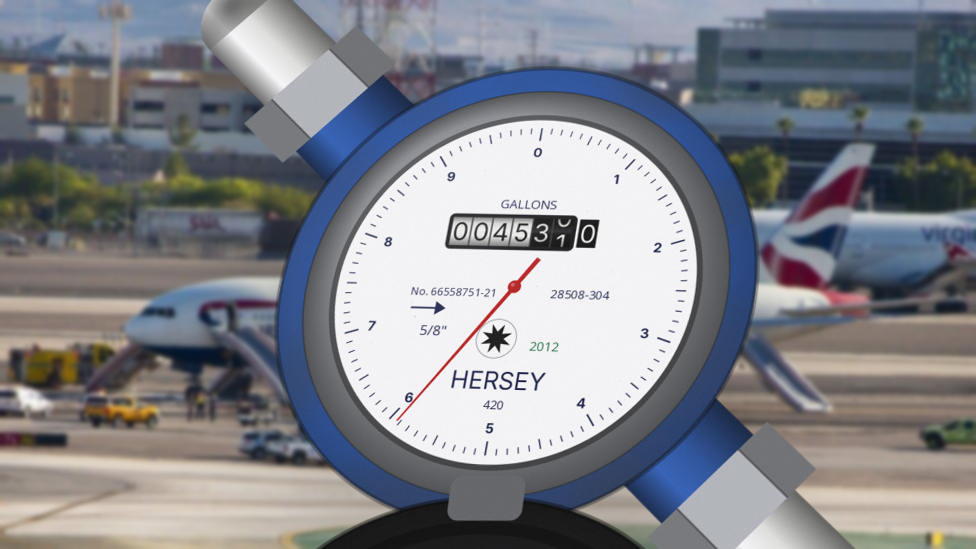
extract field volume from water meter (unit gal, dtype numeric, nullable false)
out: 45305.9 gal
